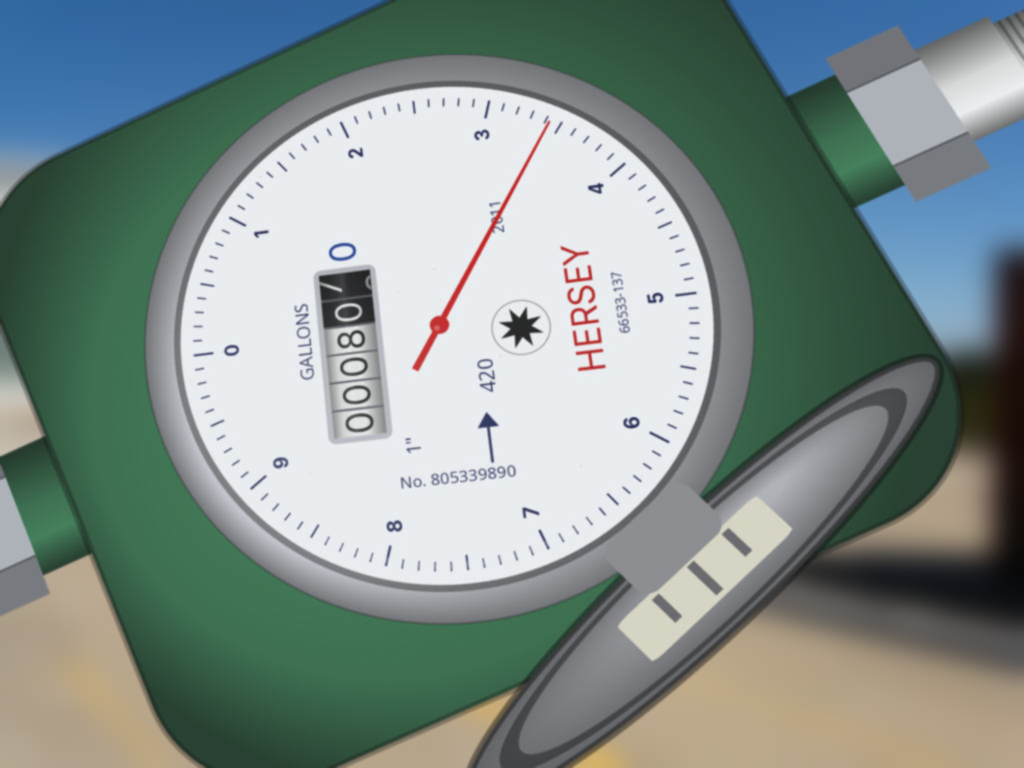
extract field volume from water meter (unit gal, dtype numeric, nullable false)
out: 8073.4 gal
